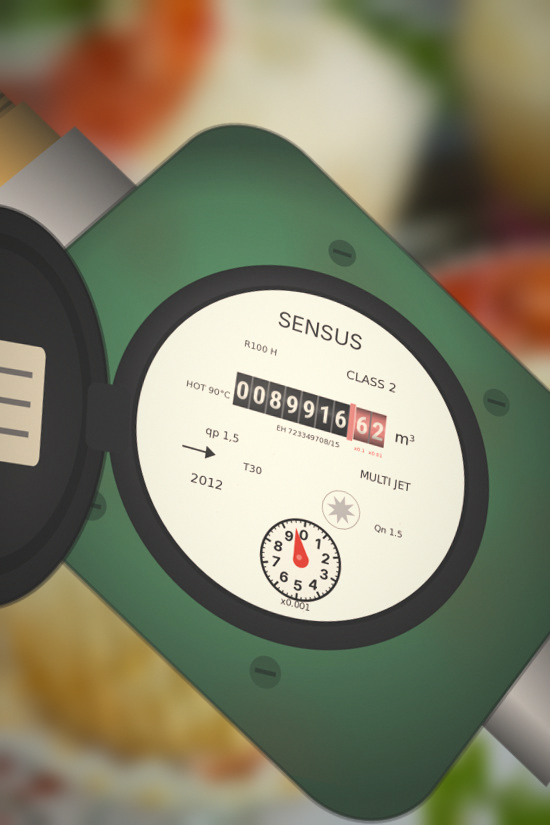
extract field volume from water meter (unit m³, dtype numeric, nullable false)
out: 89916.619 m³
